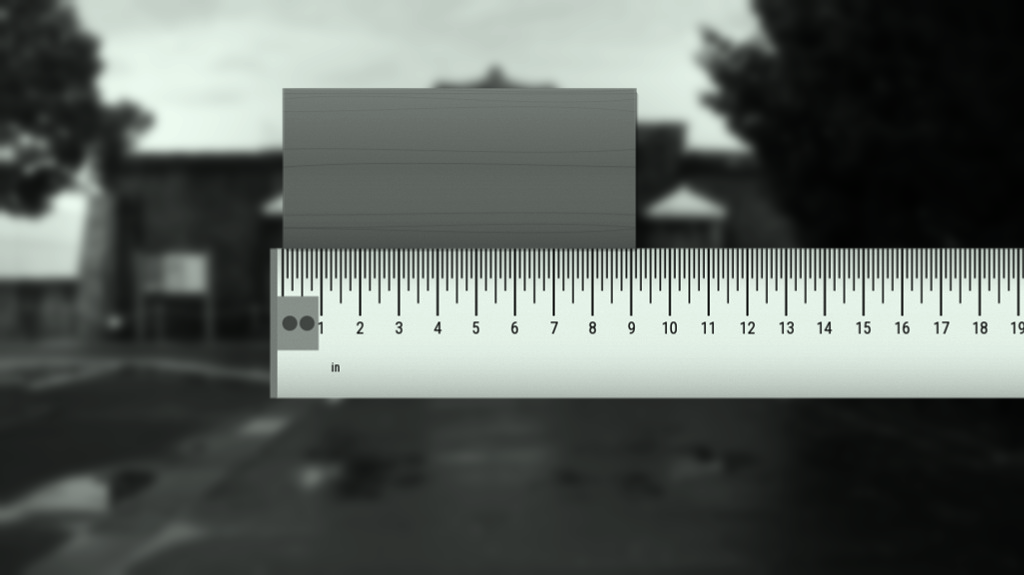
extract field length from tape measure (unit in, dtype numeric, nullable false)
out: 9.125 in
